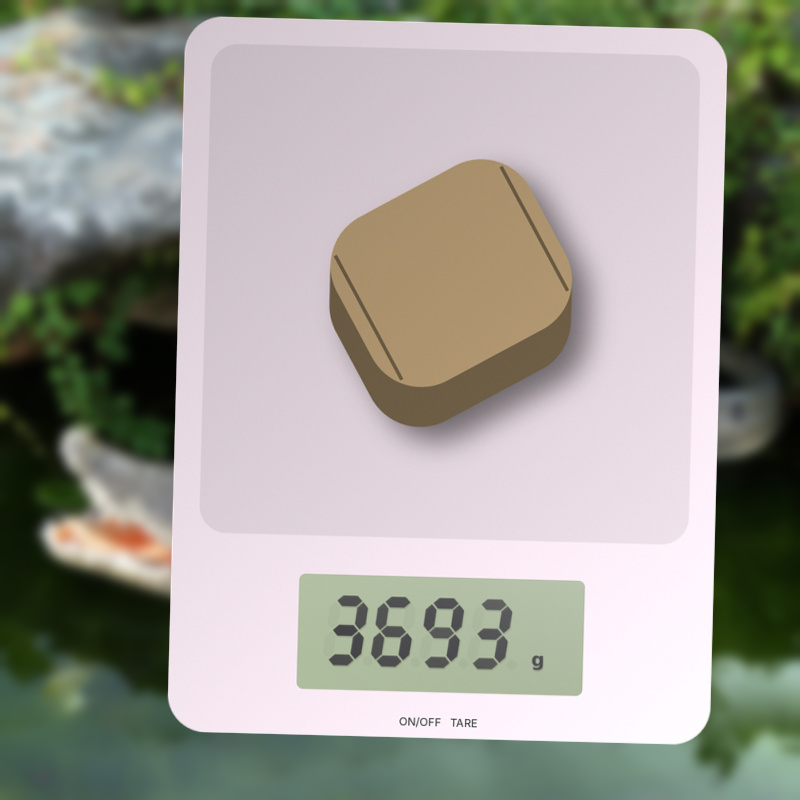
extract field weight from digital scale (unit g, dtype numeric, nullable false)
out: 3693 g
